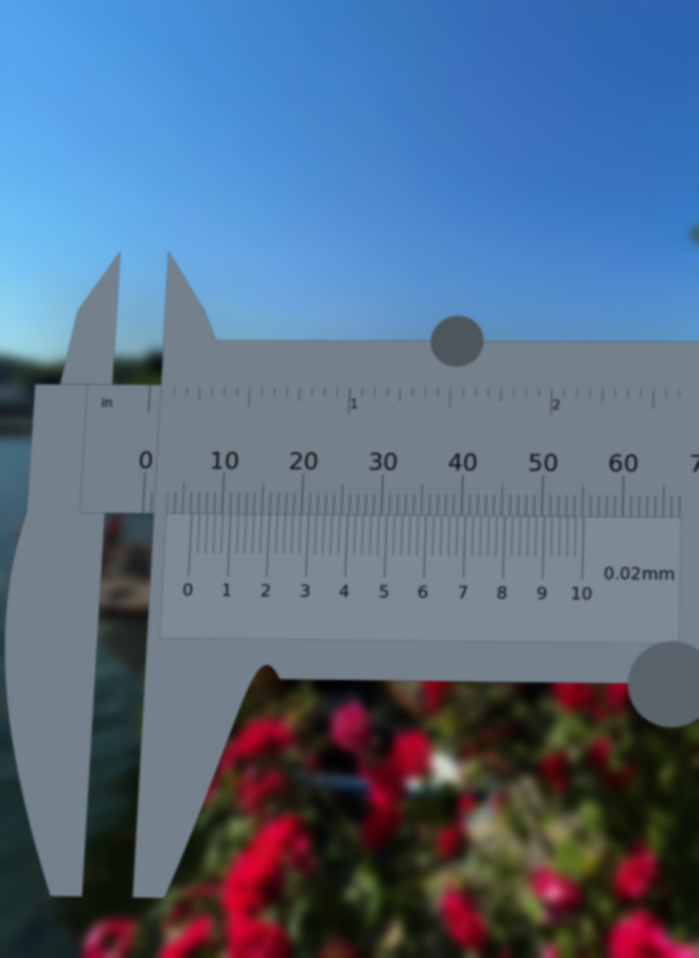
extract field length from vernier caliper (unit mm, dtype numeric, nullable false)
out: 6.2 mm
